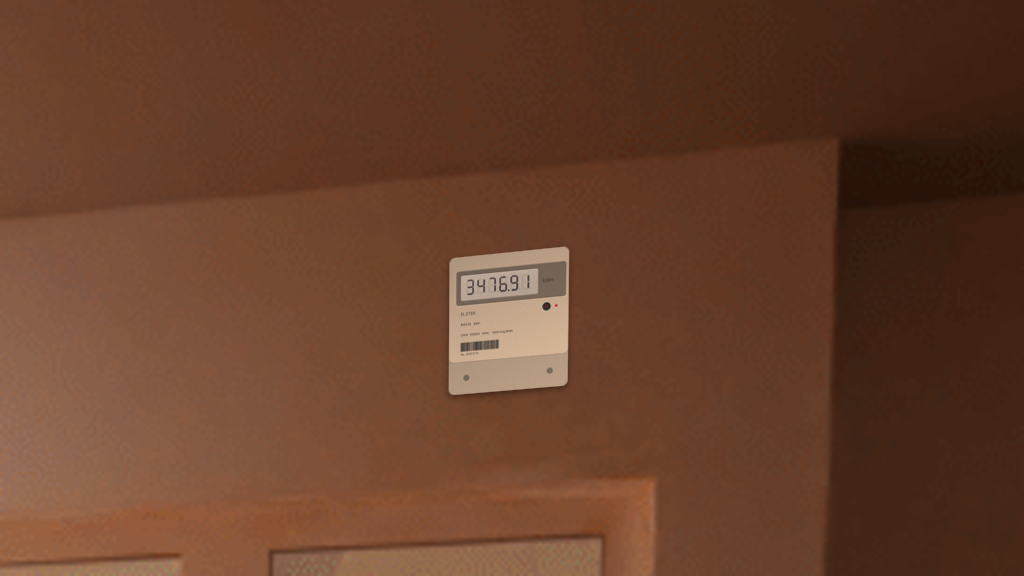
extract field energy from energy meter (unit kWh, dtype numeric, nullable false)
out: 3476.91 kWh
